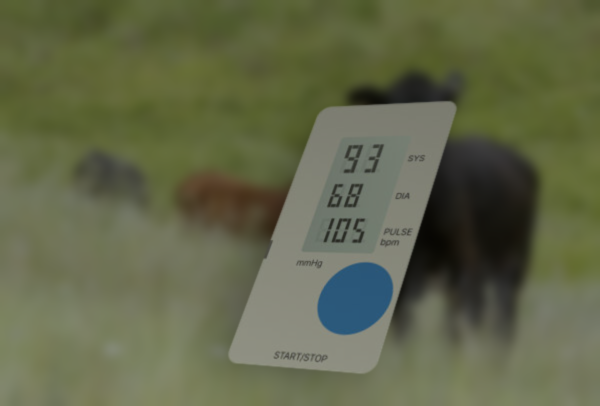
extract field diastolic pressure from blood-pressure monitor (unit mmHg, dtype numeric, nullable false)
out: 68 mmHg
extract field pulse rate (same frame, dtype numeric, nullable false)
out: 105 bpm
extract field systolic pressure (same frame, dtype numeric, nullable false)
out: 93 mmHg
